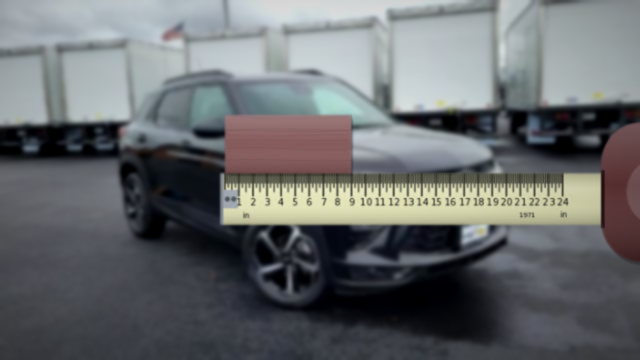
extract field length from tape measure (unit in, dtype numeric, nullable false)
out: 9 in
